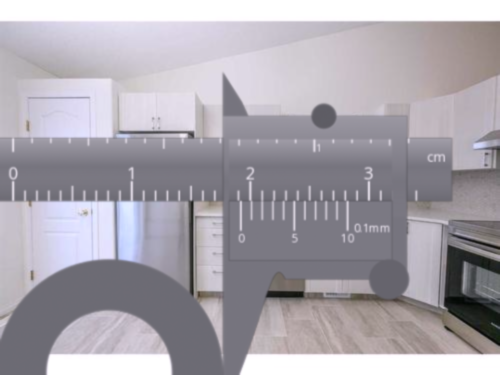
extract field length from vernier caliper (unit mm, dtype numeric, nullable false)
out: 19.2 mm
